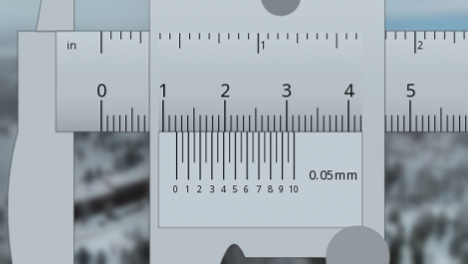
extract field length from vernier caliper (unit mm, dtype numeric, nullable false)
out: 12.2 mm
